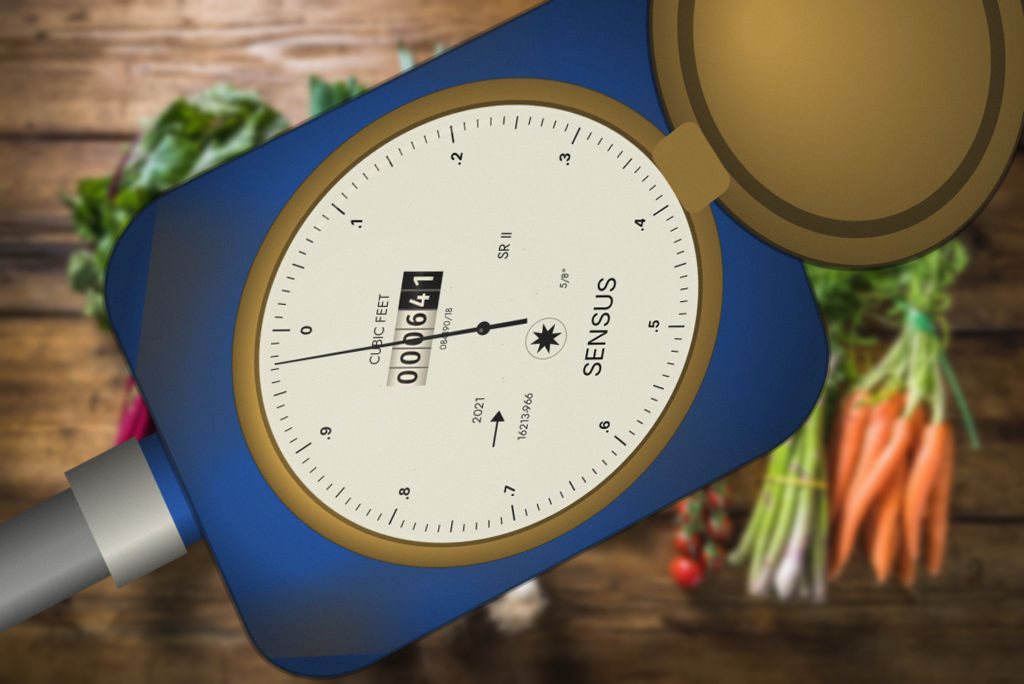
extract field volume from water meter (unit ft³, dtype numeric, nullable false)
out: 640.97 ft³
